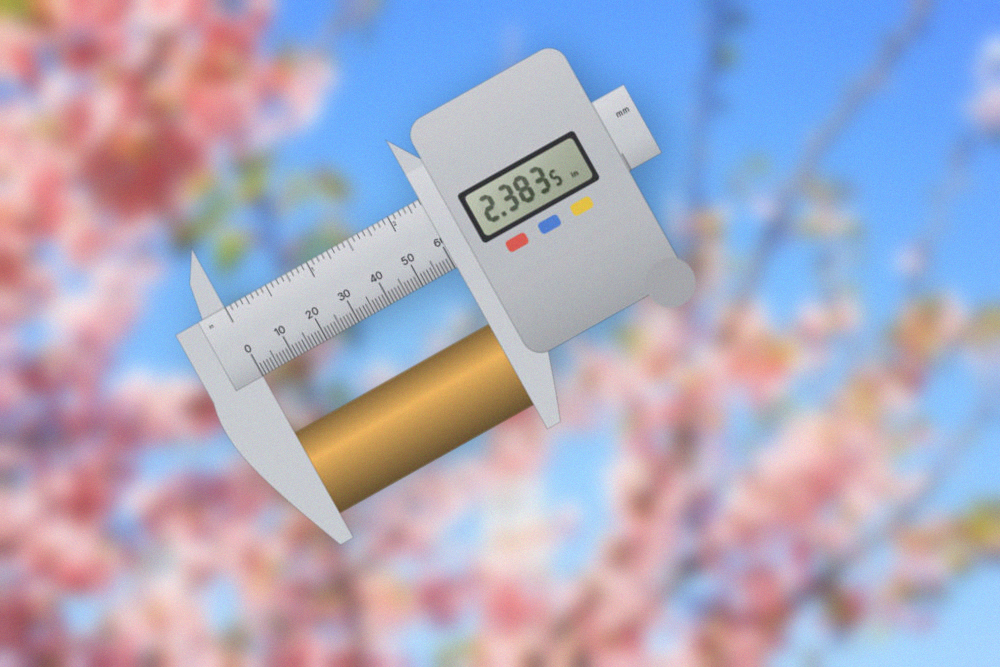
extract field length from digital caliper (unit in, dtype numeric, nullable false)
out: 2.3835 in
